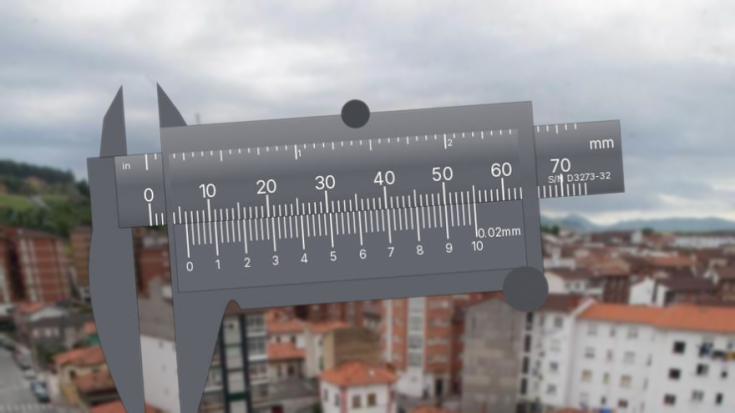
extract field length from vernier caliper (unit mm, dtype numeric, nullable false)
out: 6.0 mm
